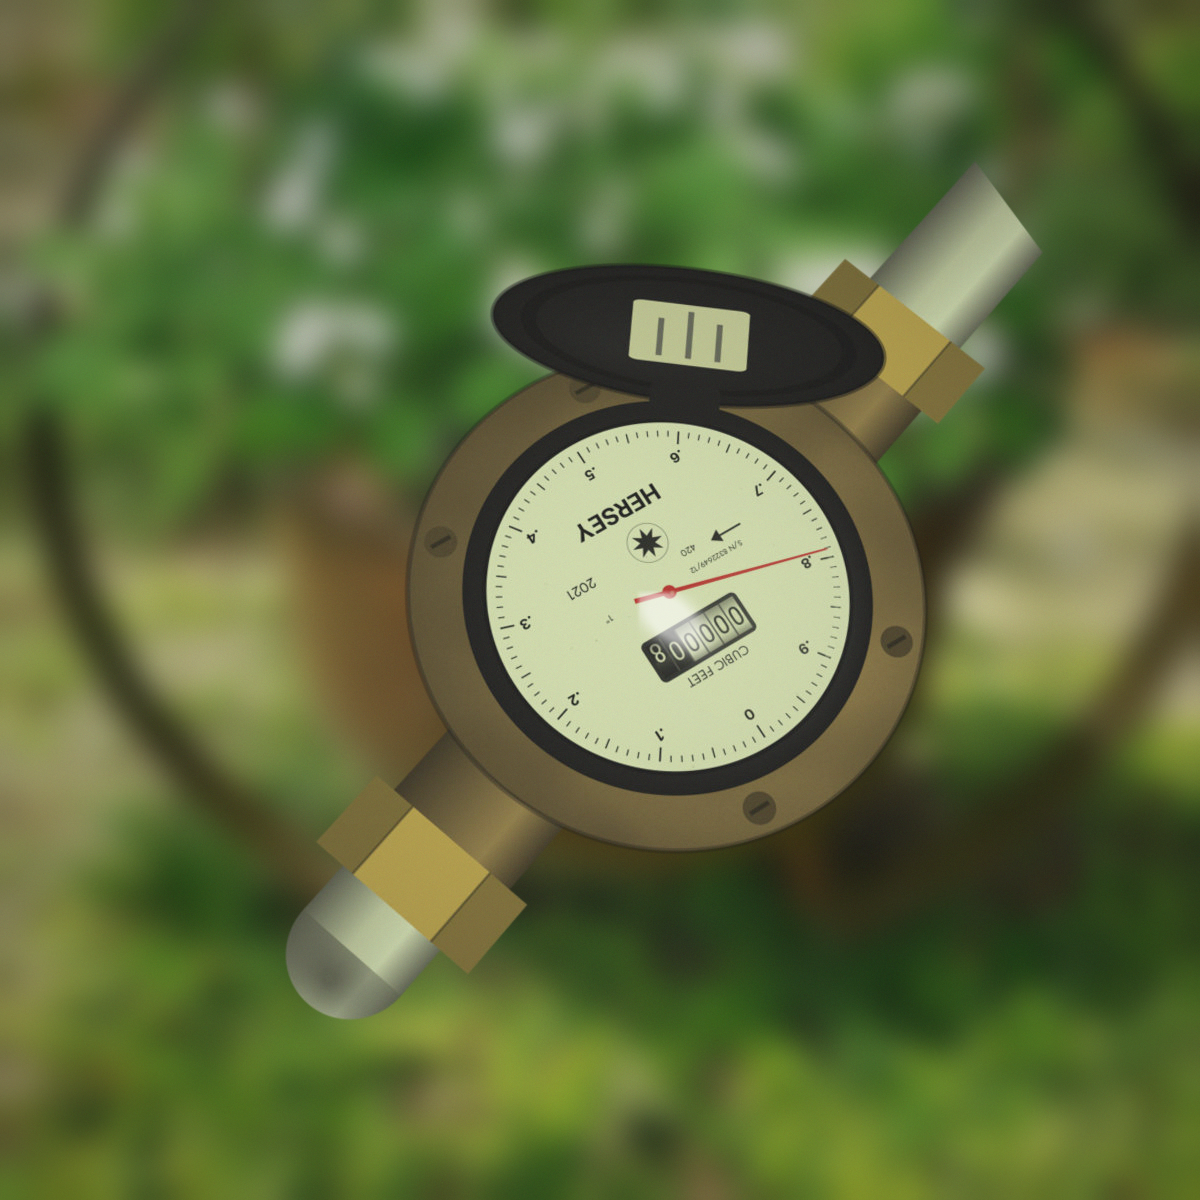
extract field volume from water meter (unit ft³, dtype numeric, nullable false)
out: 7.79 ft³
